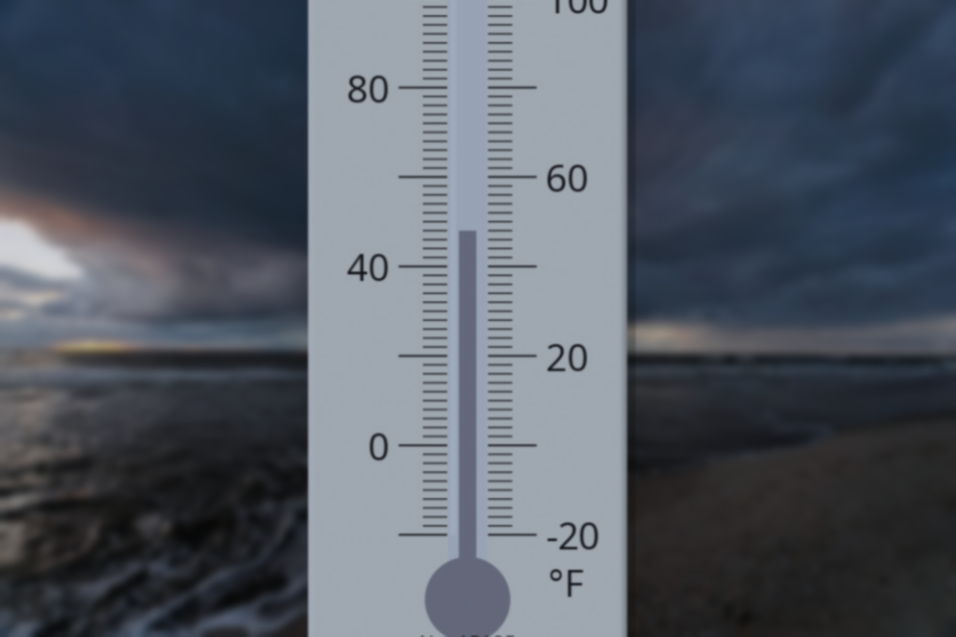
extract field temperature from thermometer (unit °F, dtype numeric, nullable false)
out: 48 °F
